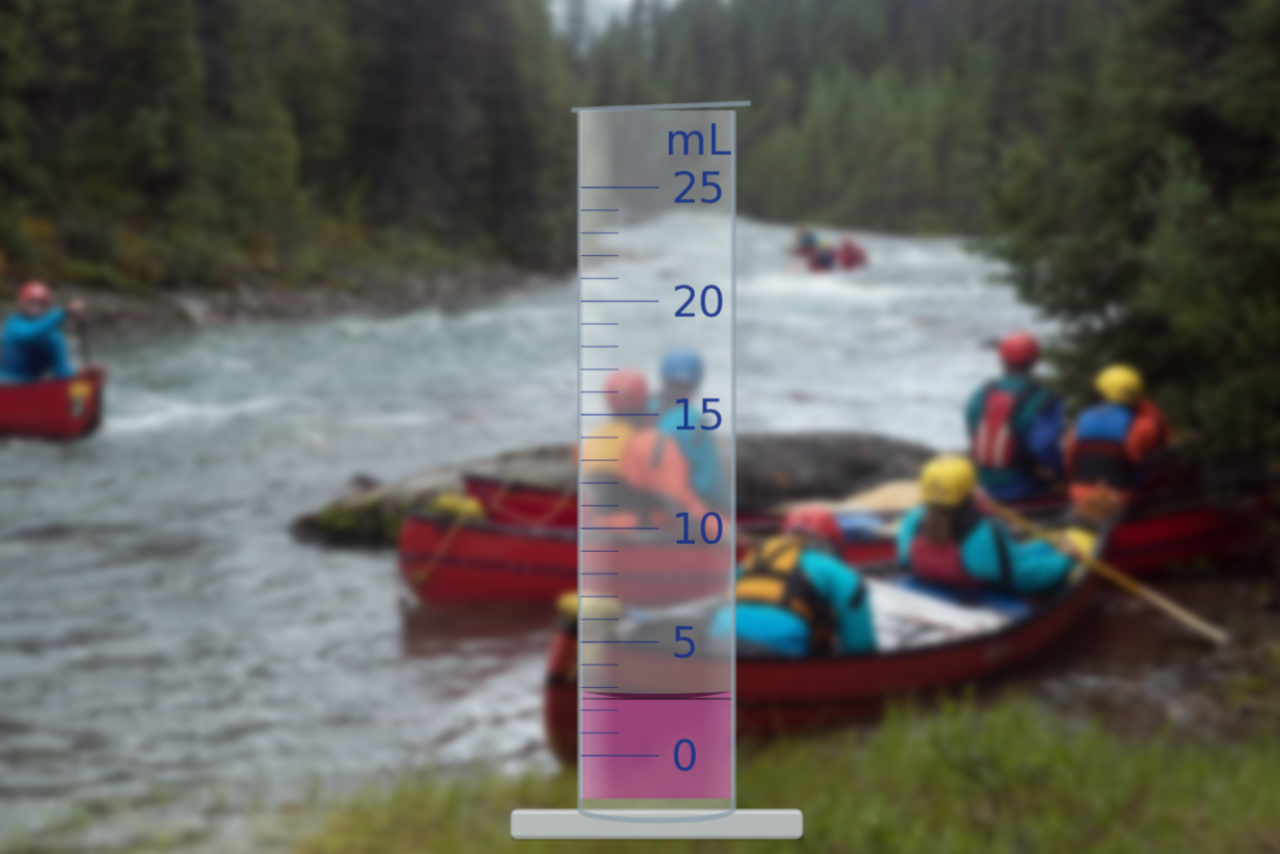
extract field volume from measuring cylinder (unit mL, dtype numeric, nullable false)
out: 2.5 mL
